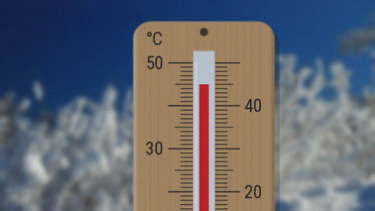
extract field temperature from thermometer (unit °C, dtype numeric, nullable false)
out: 45 °C
